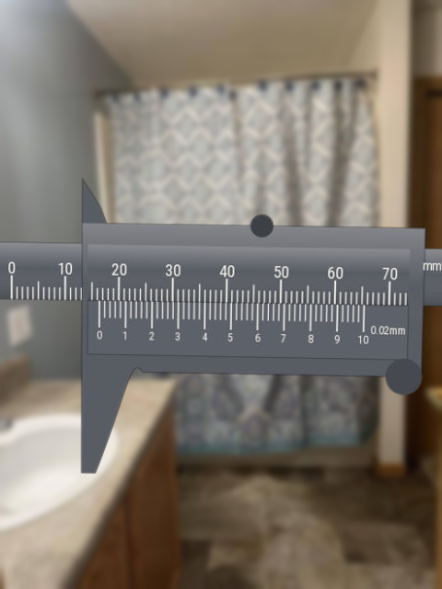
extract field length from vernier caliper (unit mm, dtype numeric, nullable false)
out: 16.4 mm
